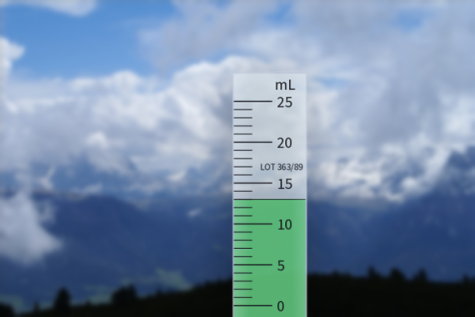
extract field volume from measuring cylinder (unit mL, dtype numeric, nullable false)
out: 13 mL
